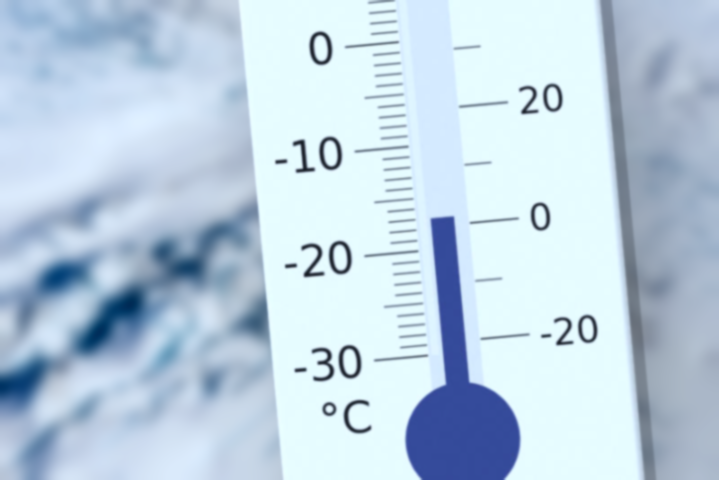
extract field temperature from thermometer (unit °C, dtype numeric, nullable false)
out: -17 °C
